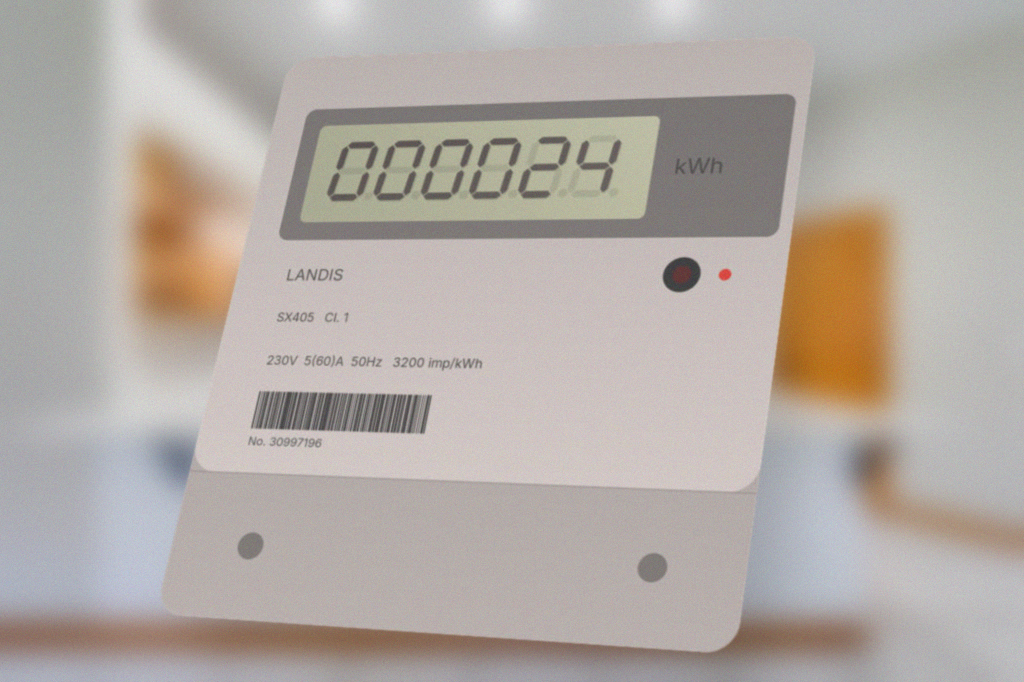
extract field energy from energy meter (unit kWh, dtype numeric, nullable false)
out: 24 kWh
